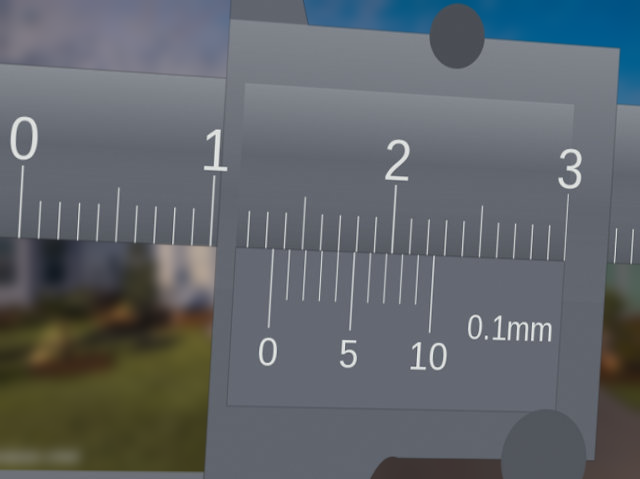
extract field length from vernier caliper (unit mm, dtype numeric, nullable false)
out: 13.4 mm
